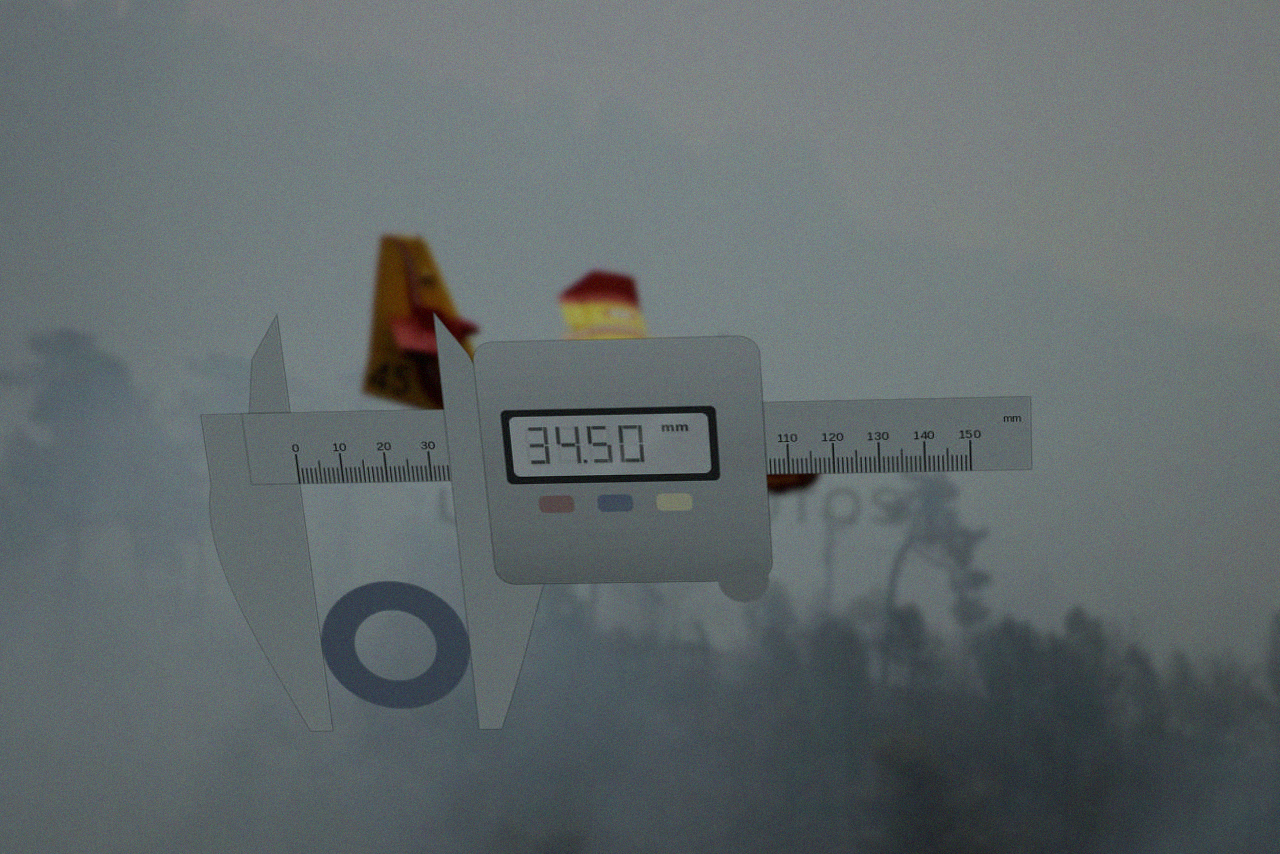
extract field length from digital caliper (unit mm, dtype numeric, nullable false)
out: 34.50 mm
